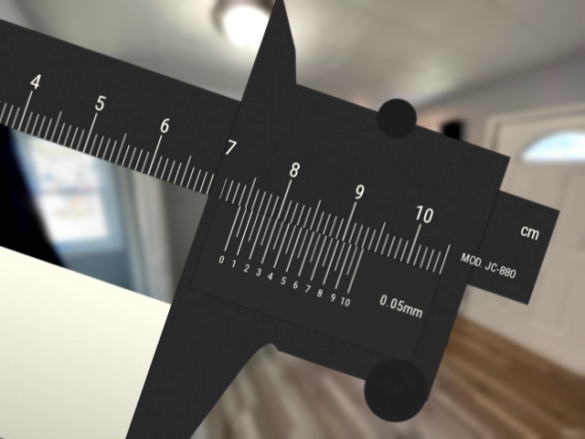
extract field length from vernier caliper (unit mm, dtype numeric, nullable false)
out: 74.2 mm
